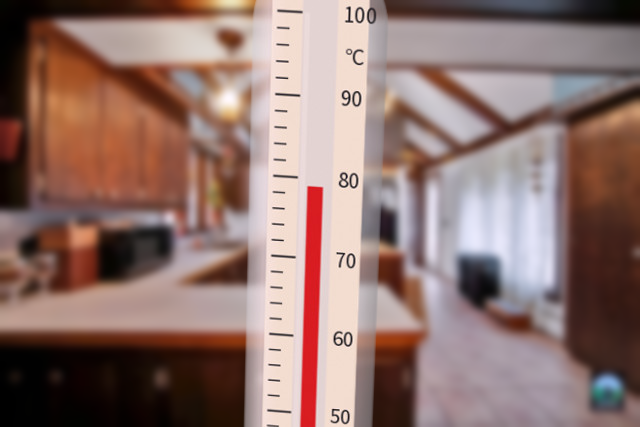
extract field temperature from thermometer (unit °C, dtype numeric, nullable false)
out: 79 °C
